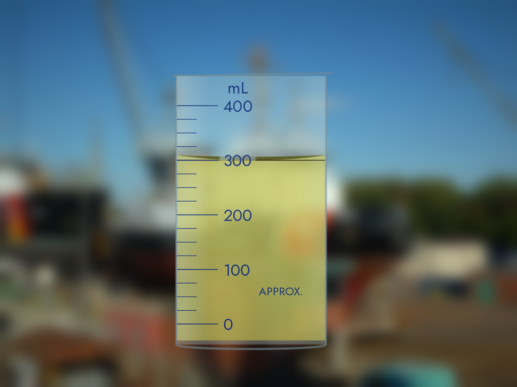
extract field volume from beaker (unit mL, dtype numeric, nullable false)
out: 300 mL
